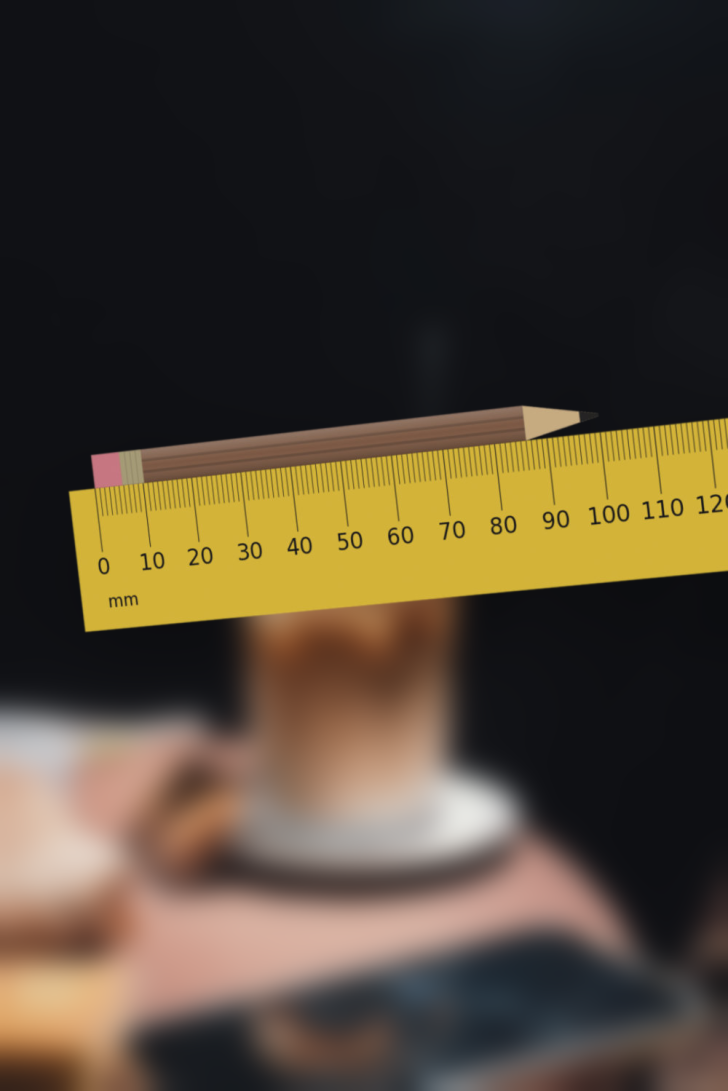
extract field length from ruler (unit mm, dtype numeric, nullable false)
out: 100 mm
